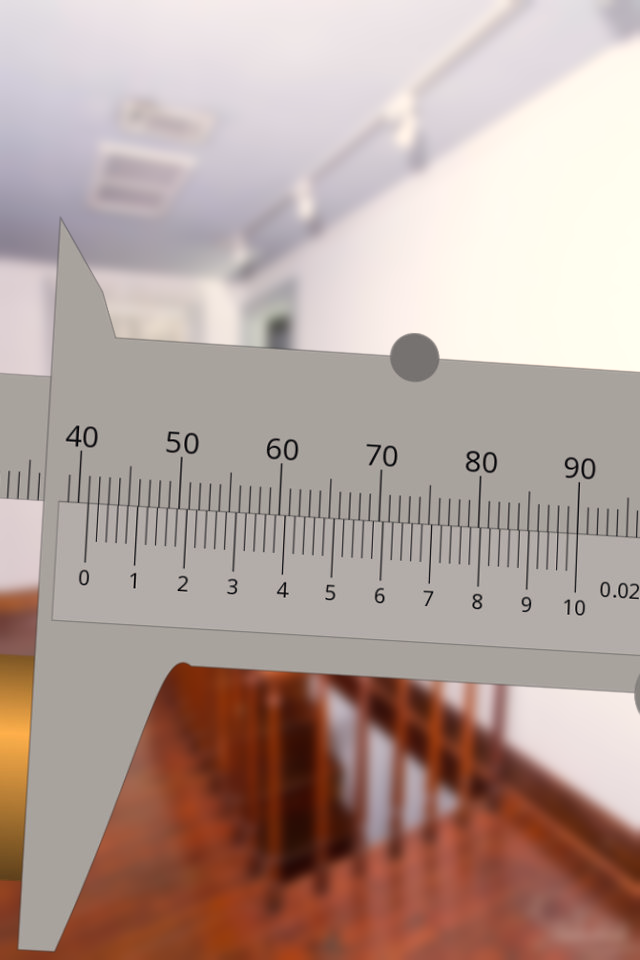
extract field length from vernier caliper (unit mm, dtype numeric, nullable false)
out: 41.0 mm
